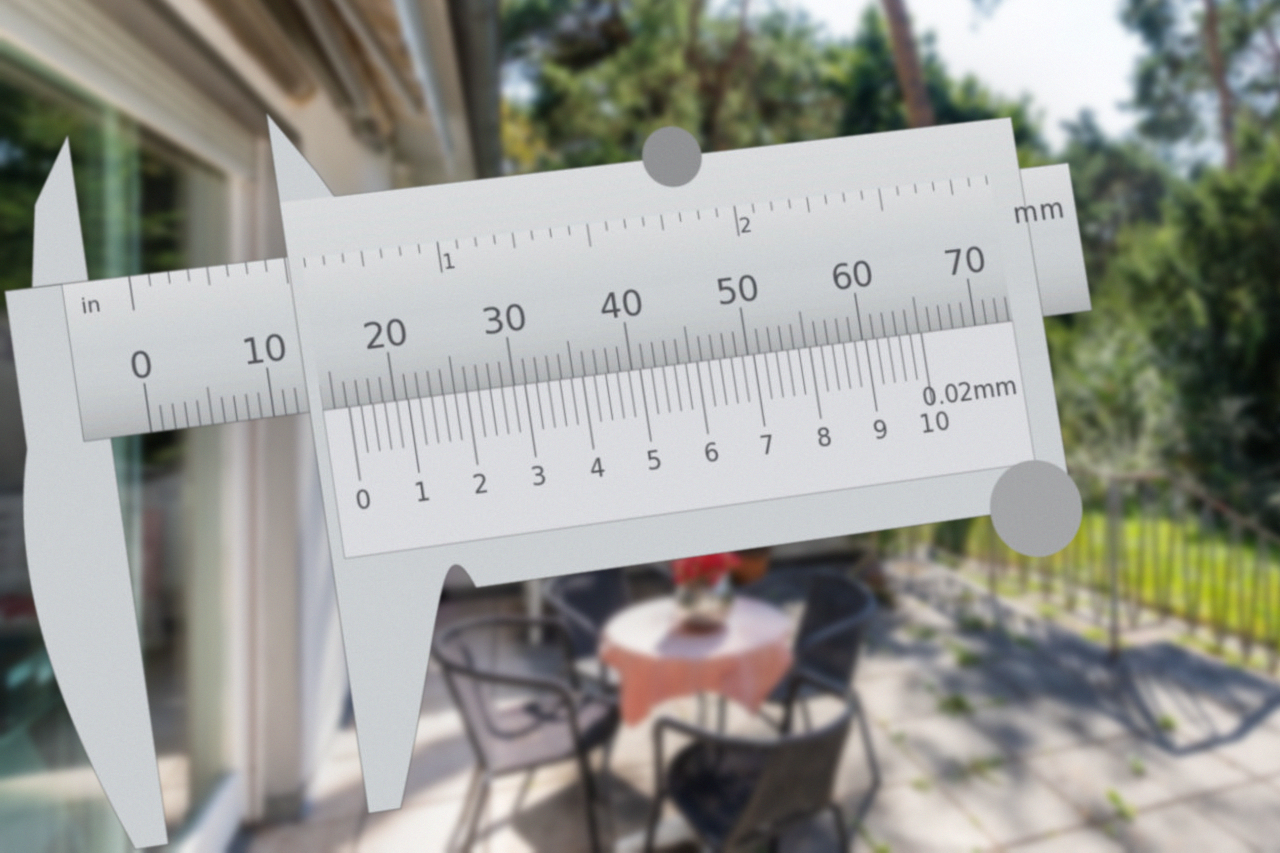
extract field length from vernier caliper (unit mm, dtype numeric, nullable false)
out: 16.2 mm
